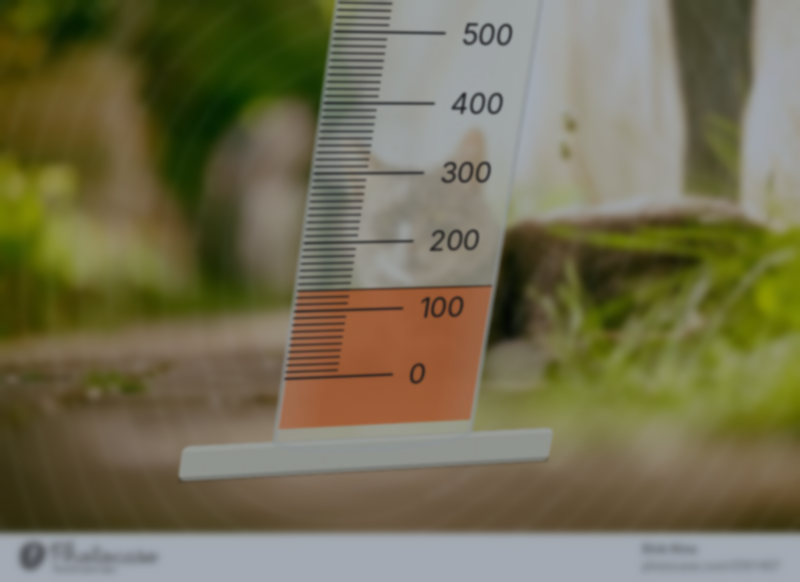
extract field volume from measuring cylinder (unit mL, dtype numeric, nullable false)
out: 130 mL
